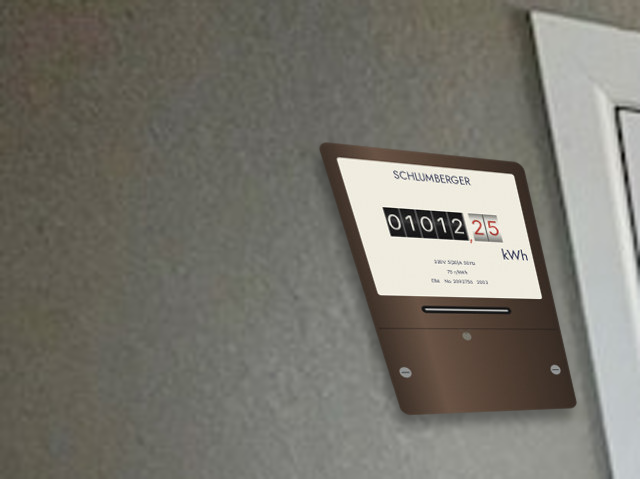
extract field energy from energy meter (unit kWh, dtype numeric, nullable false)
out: 1012.25 kWh
